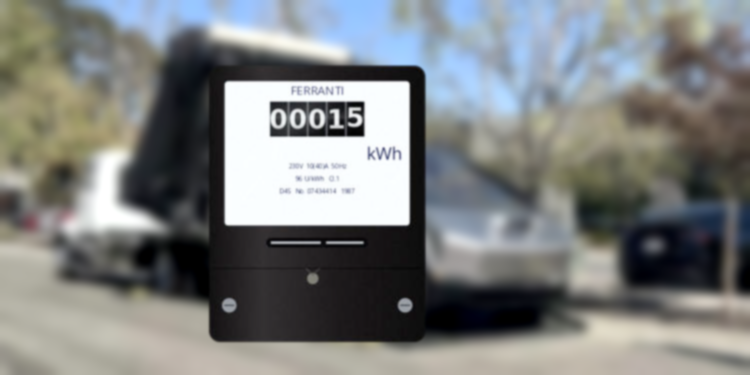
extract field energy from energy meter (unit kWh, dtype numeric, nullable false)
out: 15 kWh
